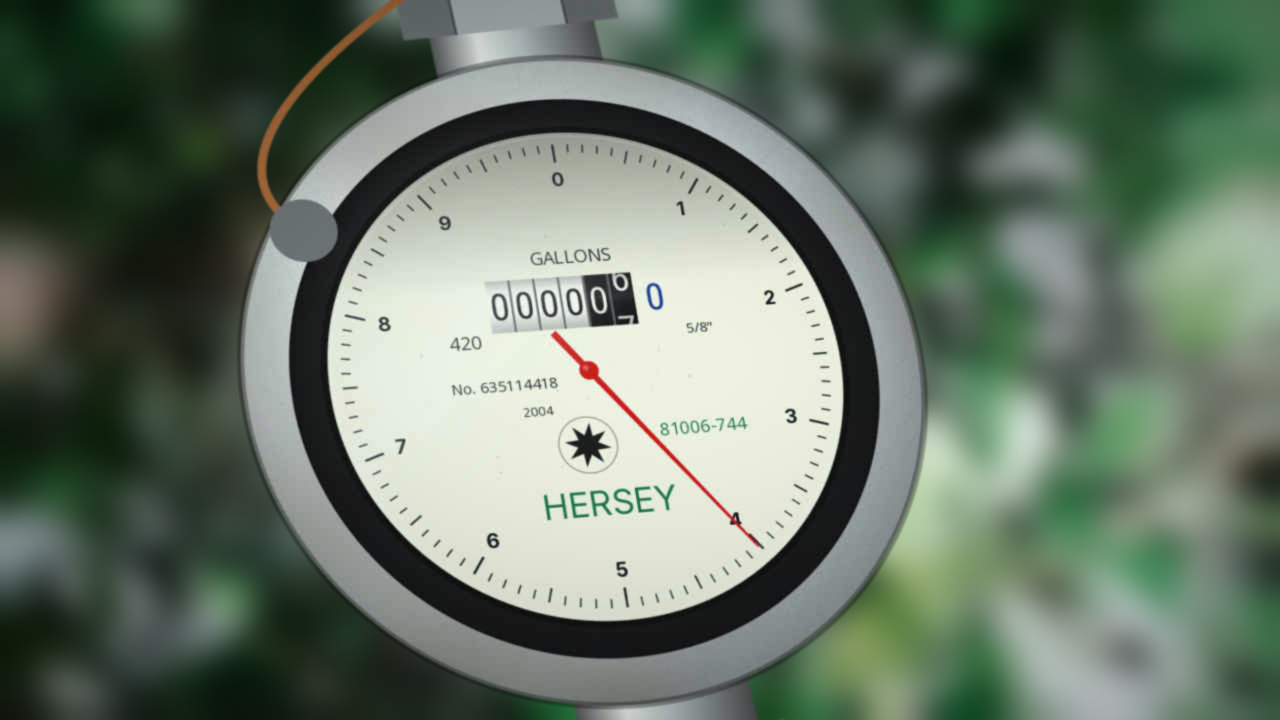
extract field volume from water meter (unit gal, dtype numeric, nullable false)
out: 64.0 gal
